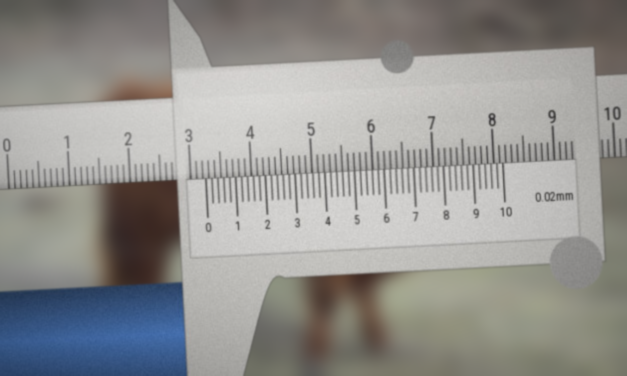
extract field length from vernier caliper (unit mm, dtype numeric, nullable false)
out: 32.5 mm
